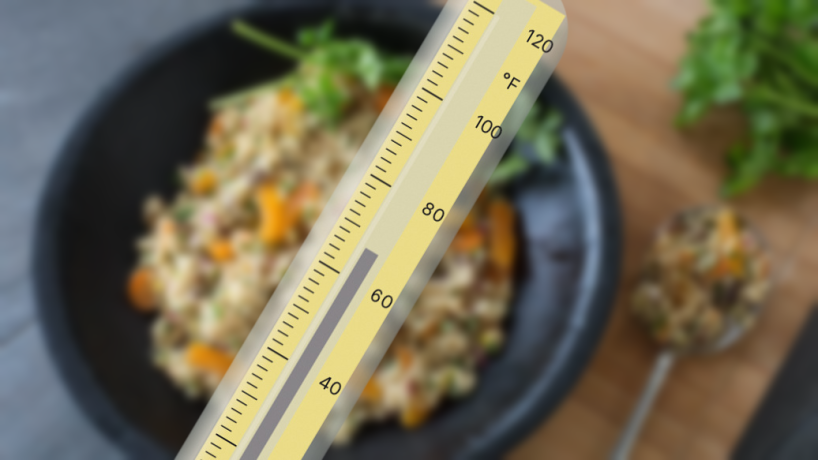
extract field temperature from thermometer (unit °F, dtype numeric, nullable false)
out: 67 °F
